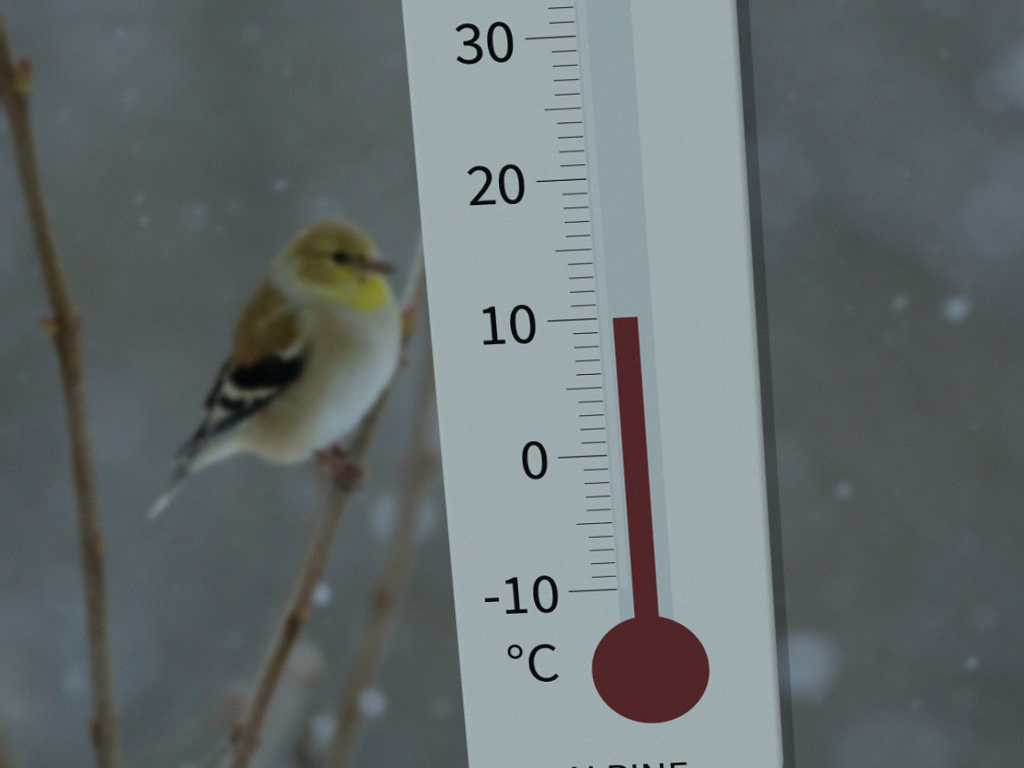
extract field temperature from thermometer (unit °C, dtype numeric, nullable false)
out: 10 °C
